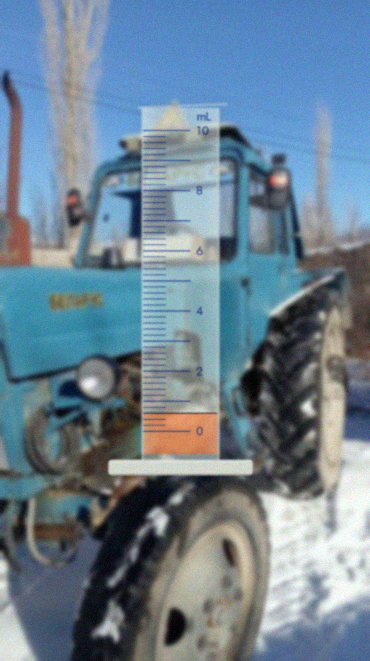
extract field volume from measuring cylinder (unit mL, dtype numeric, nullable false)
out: 0.6 mL
